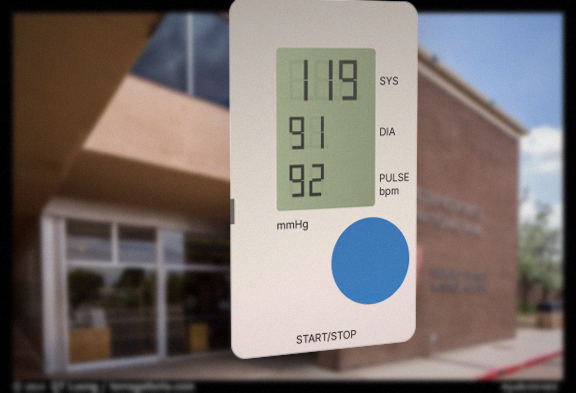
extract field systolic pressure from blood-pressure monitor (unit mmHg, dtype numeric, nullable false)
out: 119 mmHg
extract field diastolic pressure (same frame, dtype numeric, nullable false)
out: 91 mmHg
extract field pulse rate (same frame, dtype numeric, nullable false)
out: 92 bpm
